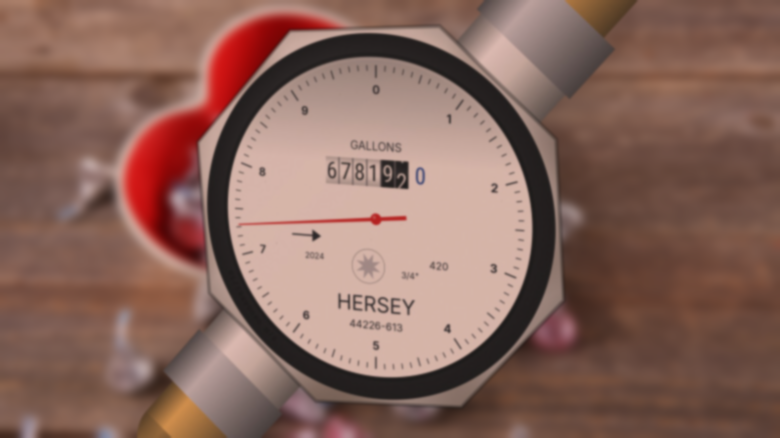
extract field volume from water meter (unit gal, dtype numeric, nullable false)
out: 6781917.3 gal
